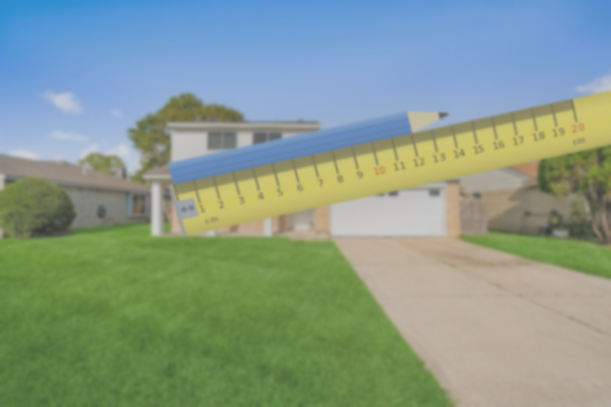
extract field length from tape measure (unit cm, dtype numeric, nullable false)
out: 14 cm
